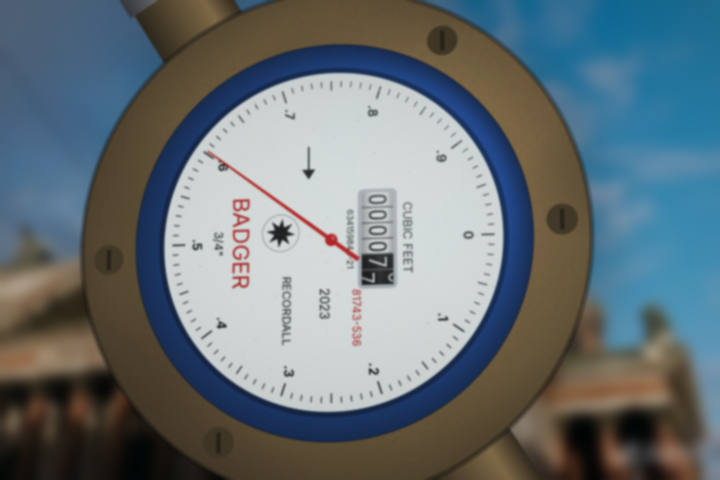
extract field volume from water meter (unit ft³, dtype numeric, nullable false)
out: 76.60 ft³
